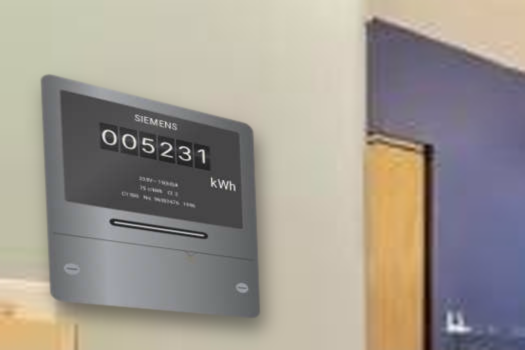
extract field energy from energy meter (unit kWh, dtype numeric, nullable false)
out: 5231 kWh
